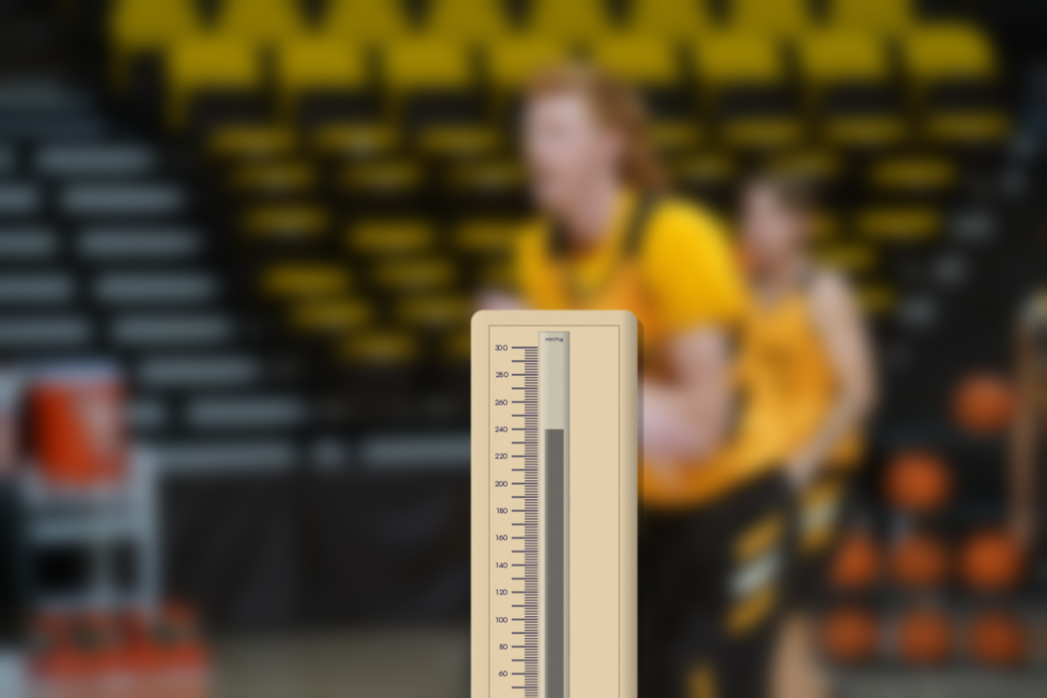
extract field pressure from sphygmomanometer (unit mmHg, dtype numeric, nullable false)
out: 240 mmHg
